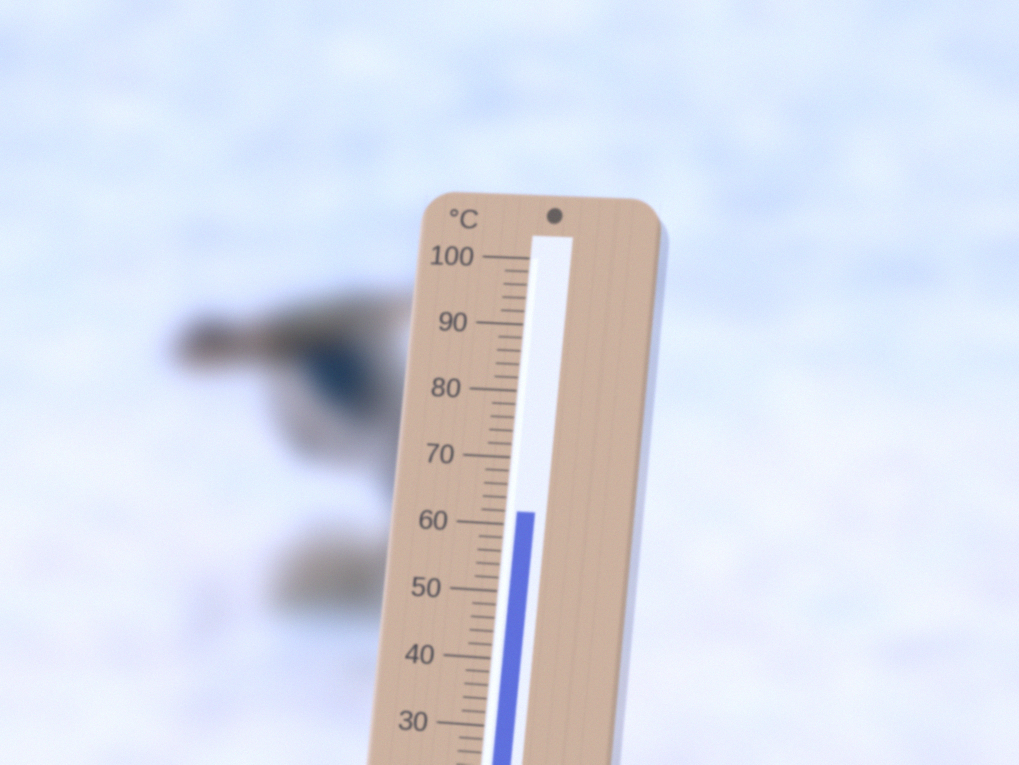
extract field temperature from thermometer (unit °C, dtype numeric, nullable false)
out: 62 °C
